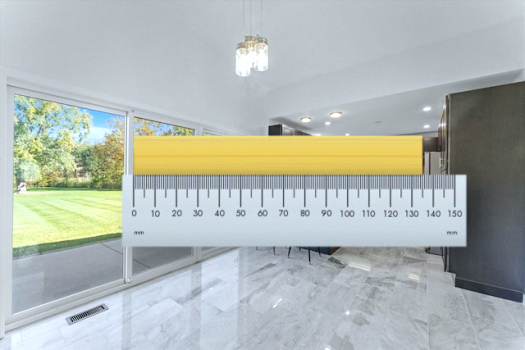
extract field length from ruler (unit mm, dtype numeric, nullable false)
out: 135 mm
